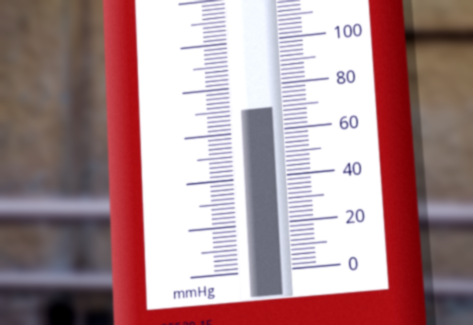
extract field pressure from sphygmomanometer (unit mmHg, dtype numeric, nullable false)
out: 70 mmHg
